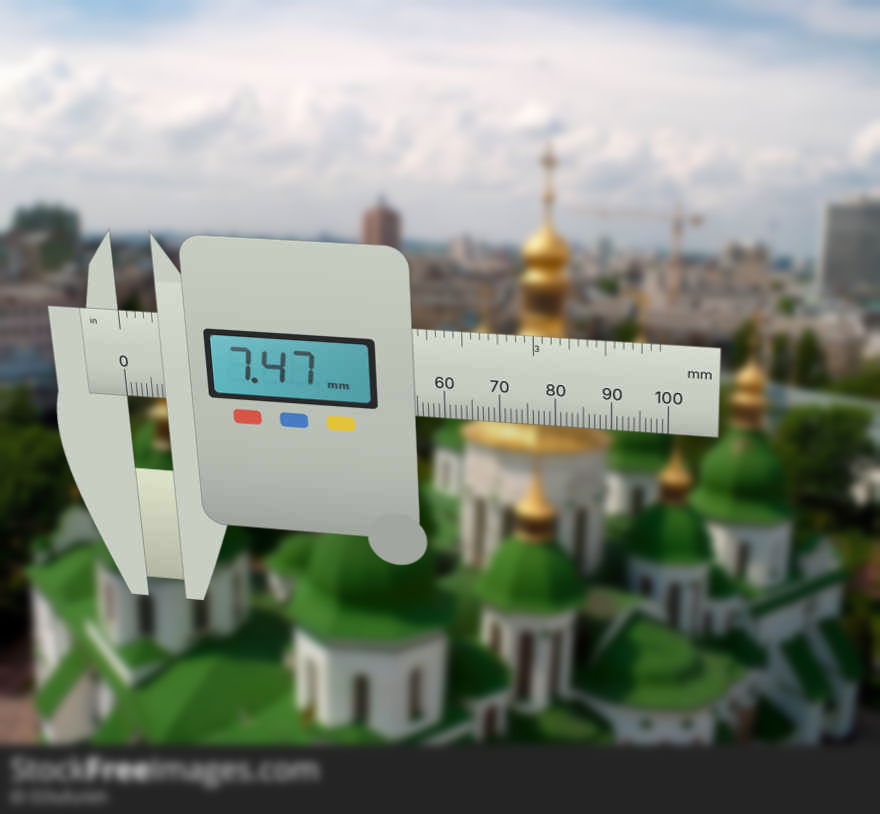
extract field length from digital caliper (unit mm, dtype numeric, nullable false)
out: 7.47 mm
